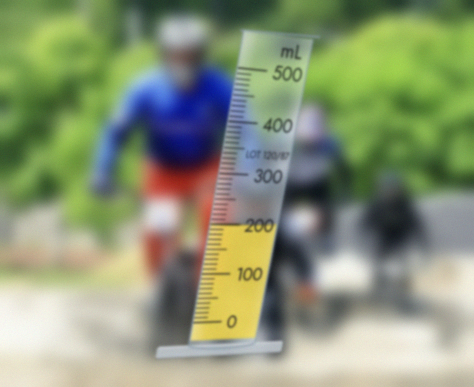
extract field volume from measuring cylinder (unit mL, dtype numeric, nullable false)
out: 200 mL
